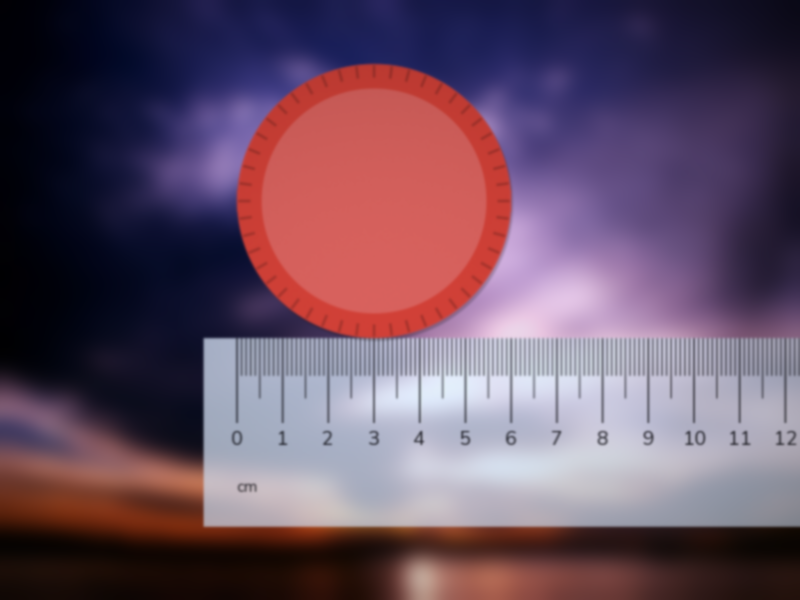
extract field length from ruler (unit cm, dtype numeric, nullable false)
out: 6 cm
